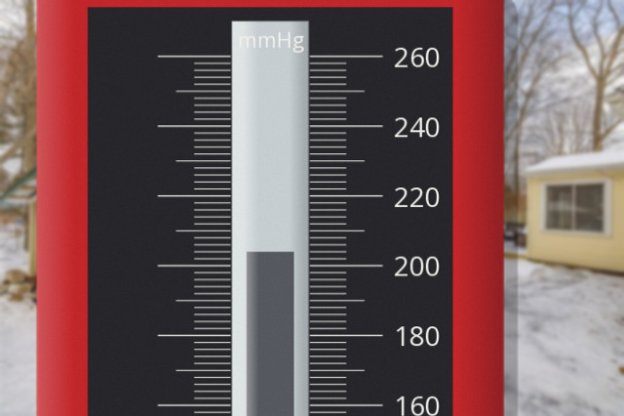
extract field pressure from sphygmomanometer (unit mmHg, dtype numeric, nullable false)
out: 204 mmHg
